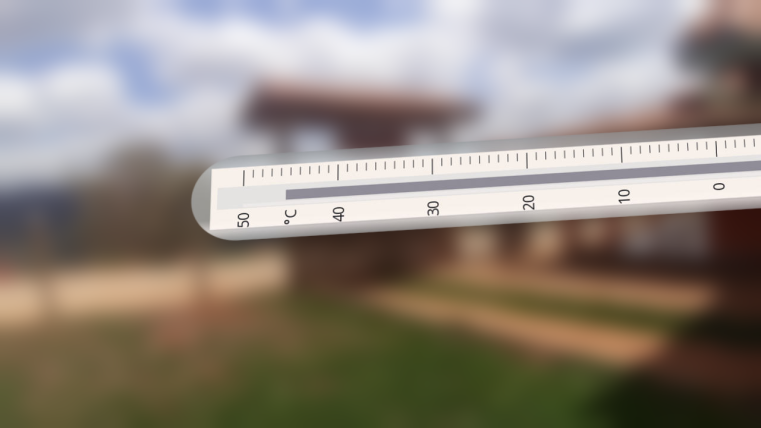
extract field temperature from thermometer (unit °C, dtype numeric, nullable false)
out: 45.5 °C
